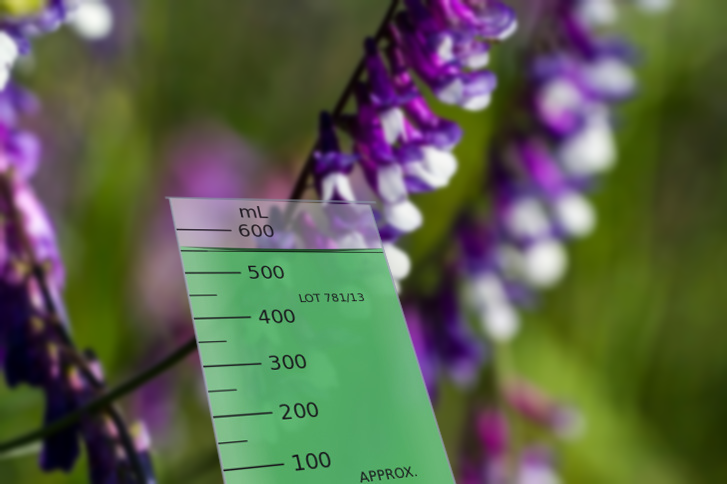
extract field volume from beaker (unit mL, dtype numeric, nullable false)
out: 550 mL
